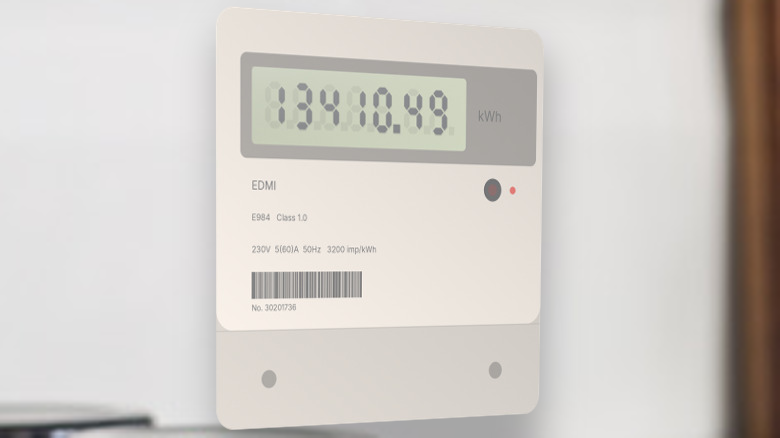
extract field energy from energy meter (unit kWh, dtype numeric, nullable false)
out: 13410.49 kWh
